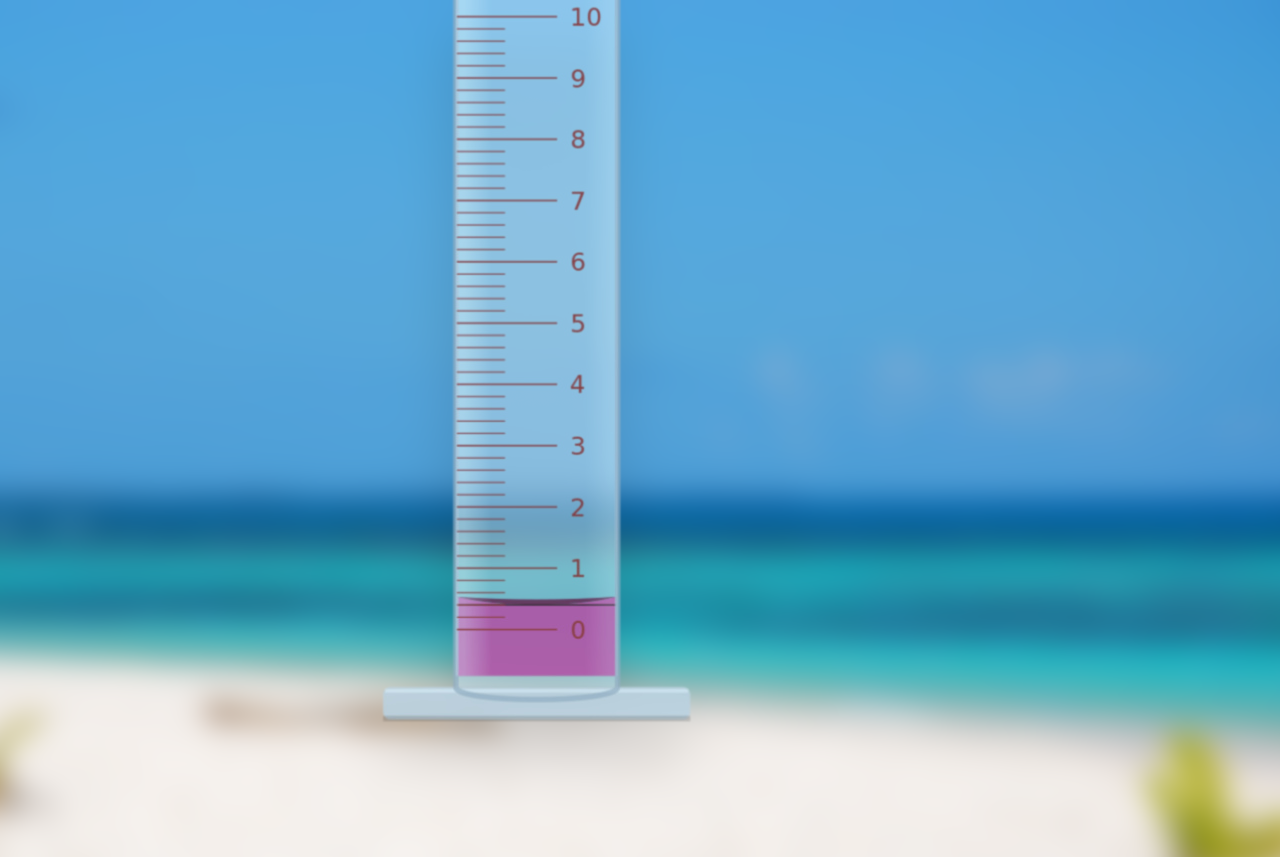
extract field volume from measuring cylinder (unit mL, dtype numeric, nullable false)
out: 0.4 mL
